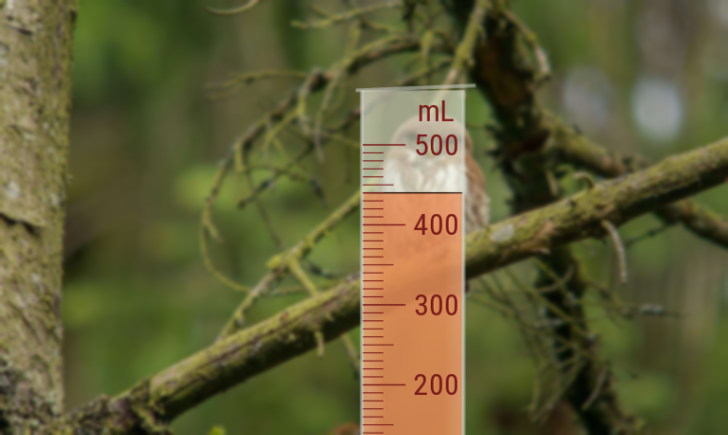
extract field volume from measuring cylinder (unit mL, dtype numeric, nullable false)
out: 440 mL
